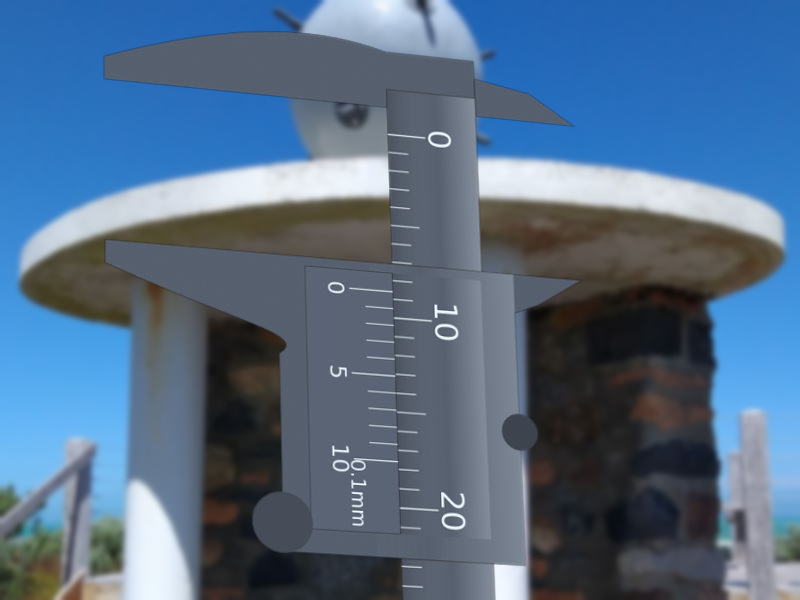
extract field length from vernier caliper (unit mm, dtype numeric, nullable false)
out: 8.6 mm
